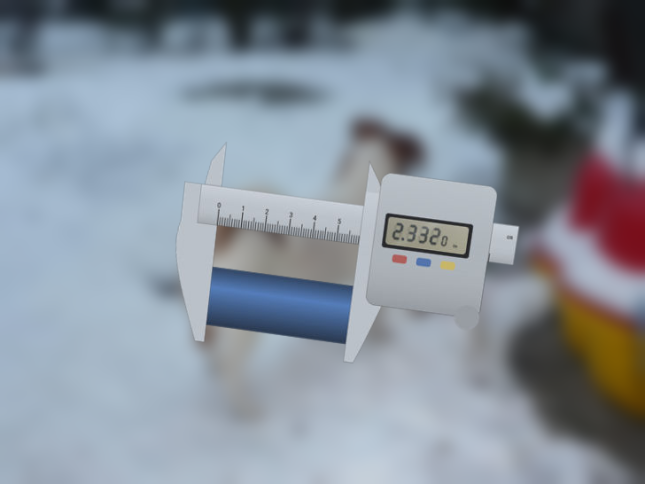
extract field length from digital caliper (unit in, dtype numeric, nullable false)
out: 2.3320 in
